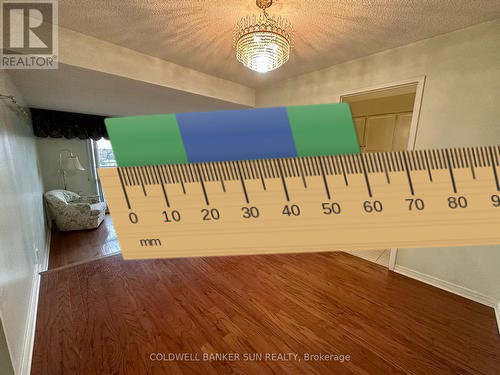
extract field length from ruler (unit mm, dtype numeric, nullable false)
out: 60 mm
